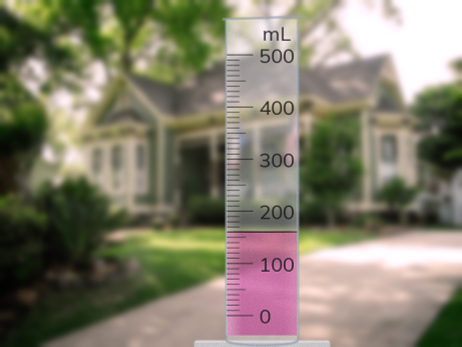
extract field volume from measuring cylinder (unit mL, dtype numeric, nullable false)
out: 160 mL
